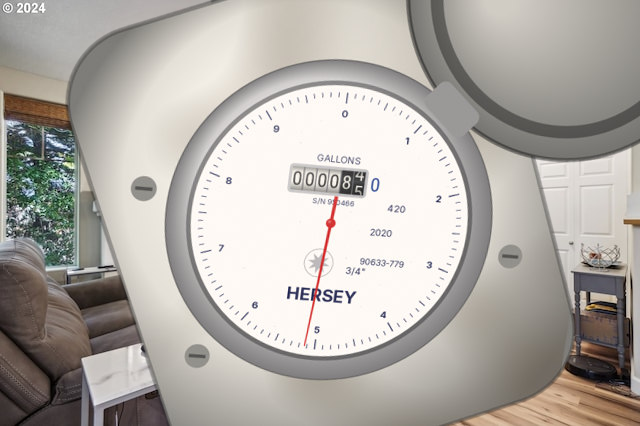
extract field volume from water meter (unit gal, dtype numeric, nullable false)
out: 845.1 gal
